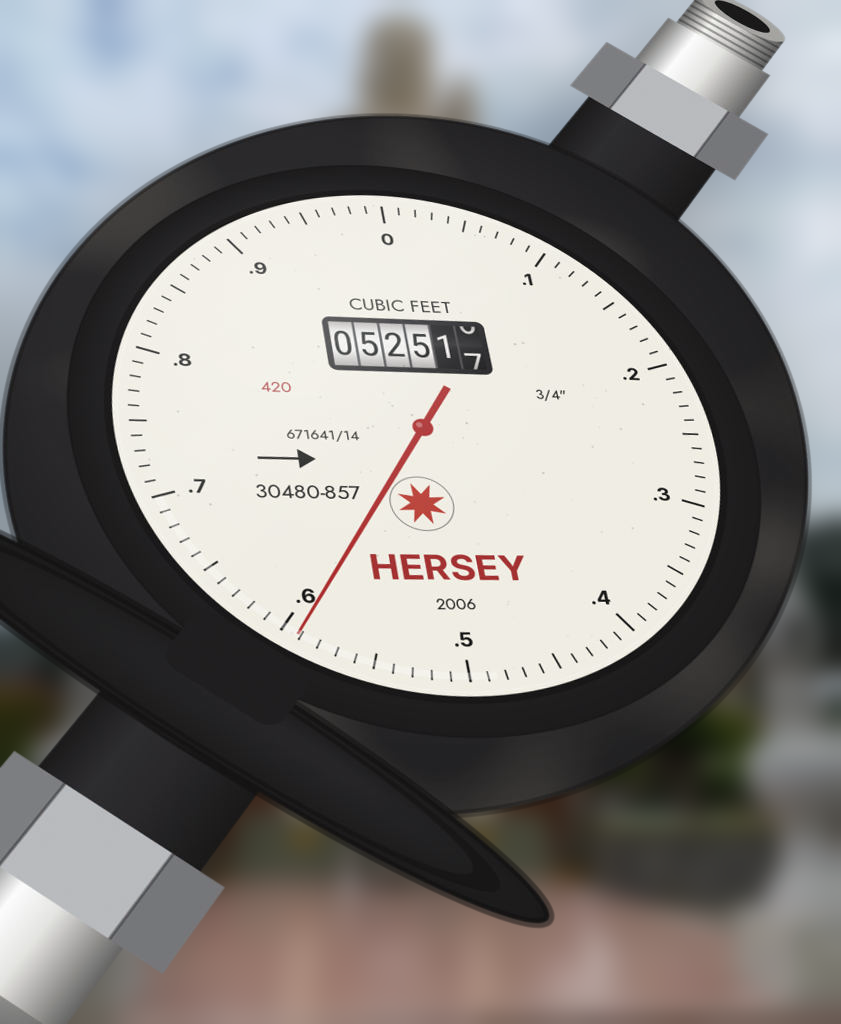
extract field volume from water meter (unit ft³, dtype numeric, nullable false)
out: 52516.59 ft³
